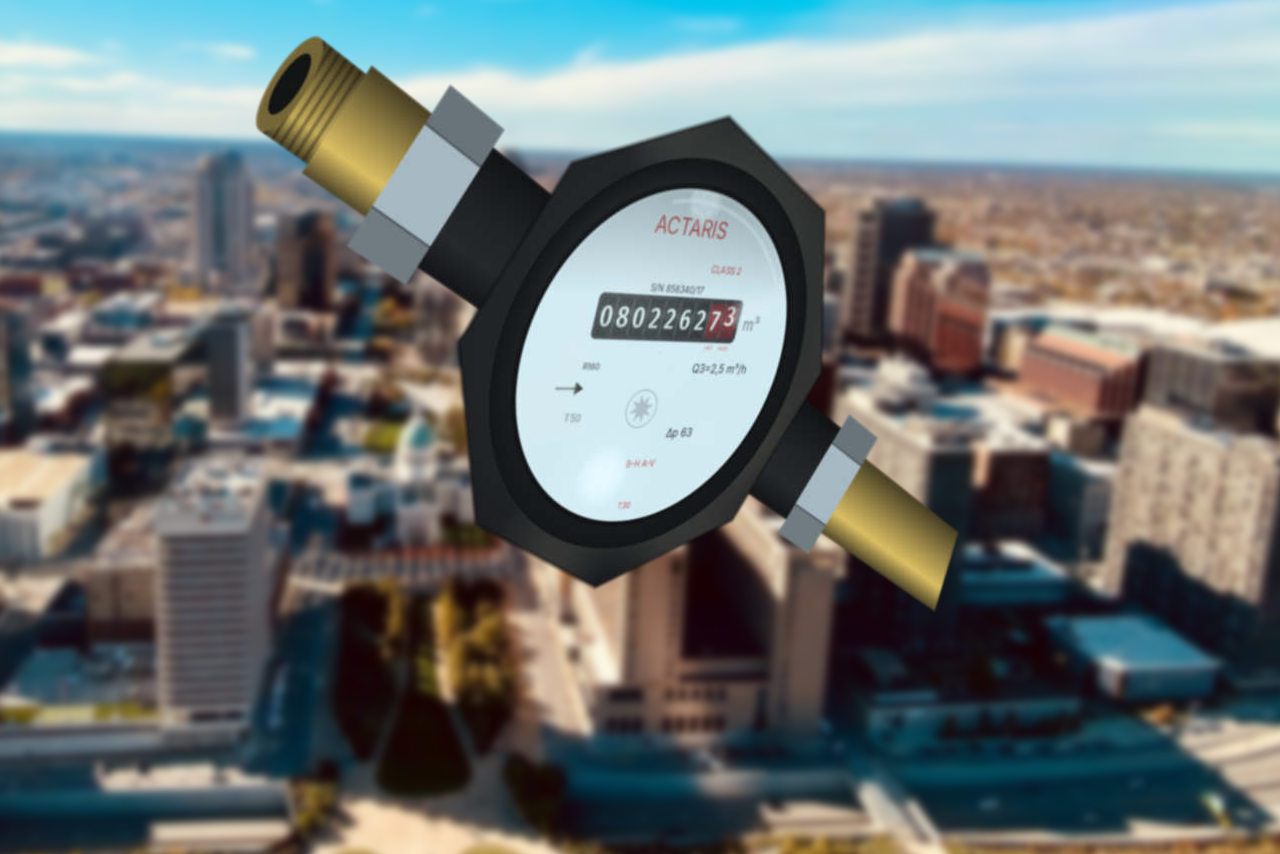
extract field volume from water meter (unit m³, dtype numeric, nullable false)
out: 802262.73 m³
